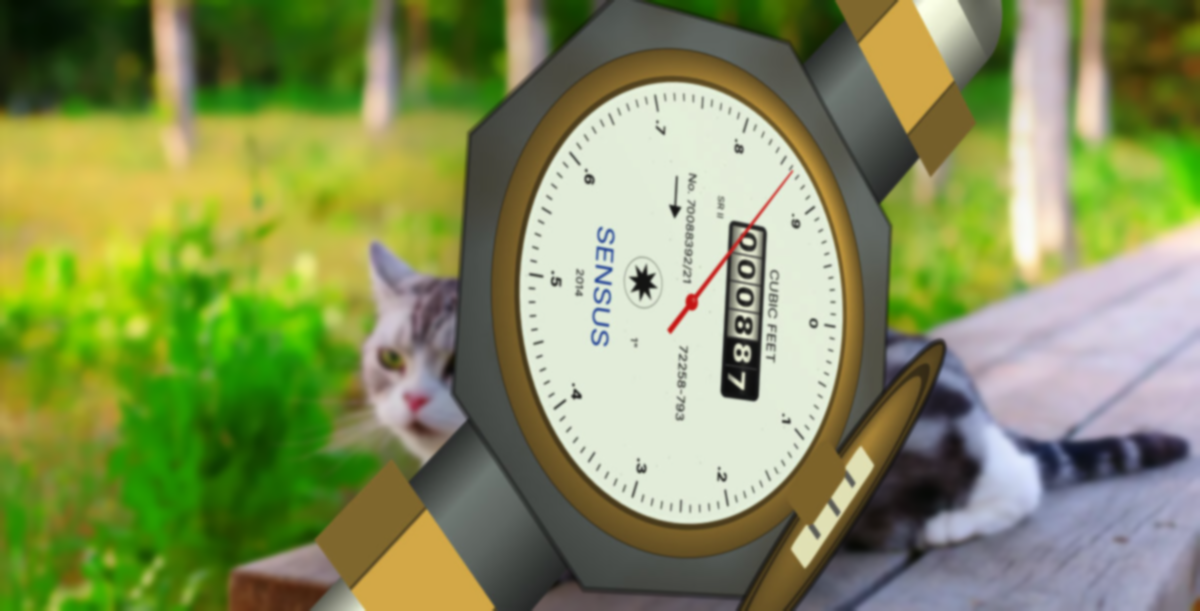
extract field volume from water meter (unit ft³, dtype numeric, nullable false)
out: 886.86 ft³
